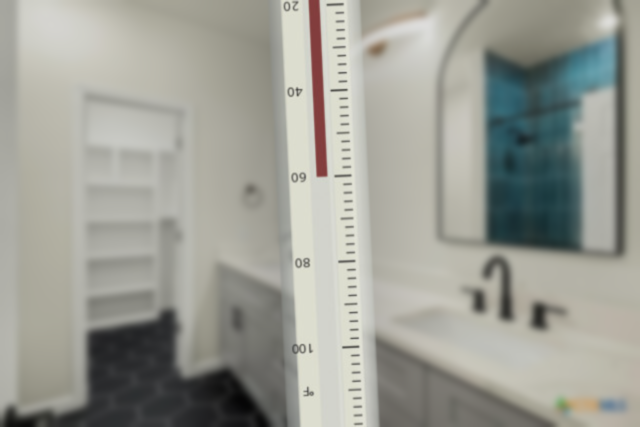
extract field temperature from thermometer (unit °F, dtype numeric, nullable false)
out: 60 °F
